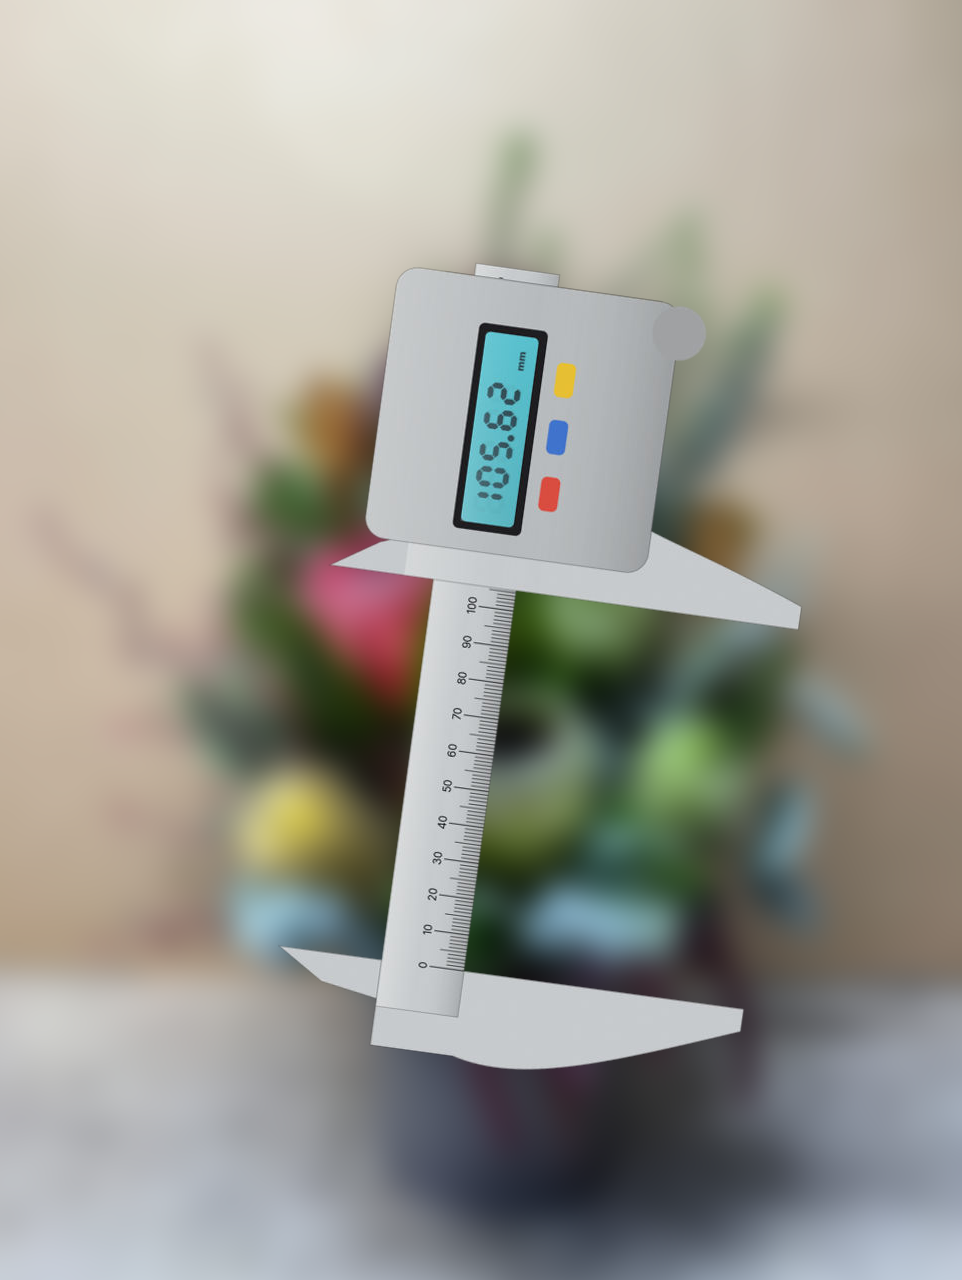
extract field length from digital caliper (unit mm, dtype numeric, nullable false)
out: 105.62 mm
